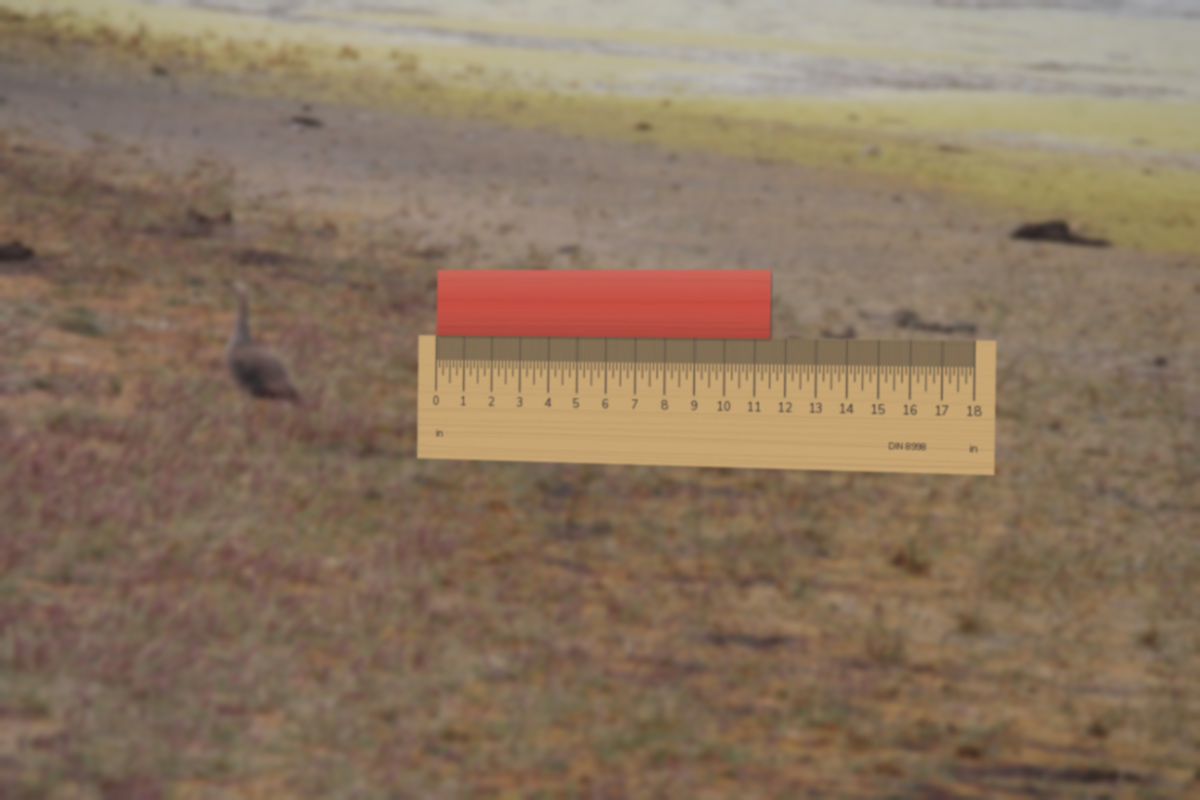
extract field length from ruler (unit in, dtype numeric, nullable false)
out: 11.5 in
